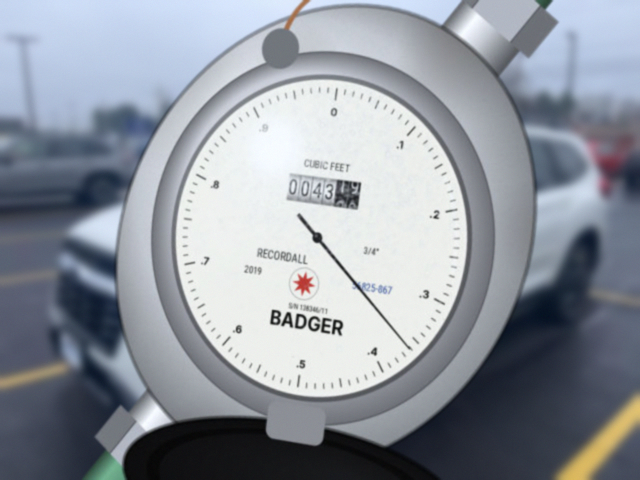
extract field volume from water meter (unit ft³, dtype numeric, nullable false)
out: 4319.36 ft³
